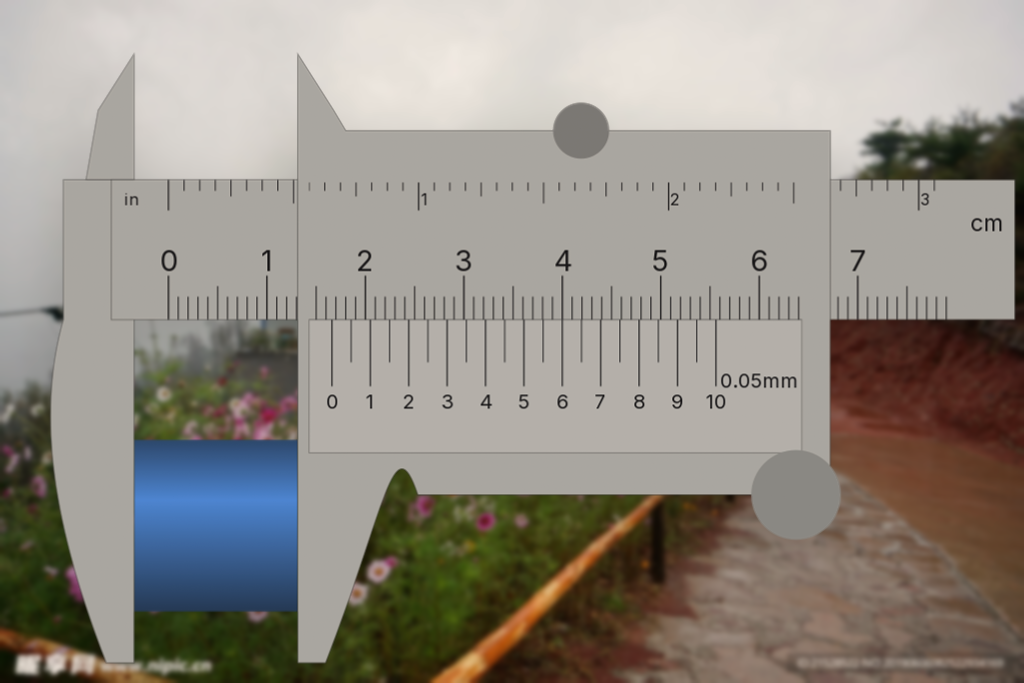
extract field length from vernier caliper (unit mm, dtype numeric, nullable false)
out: 16.6 mm
